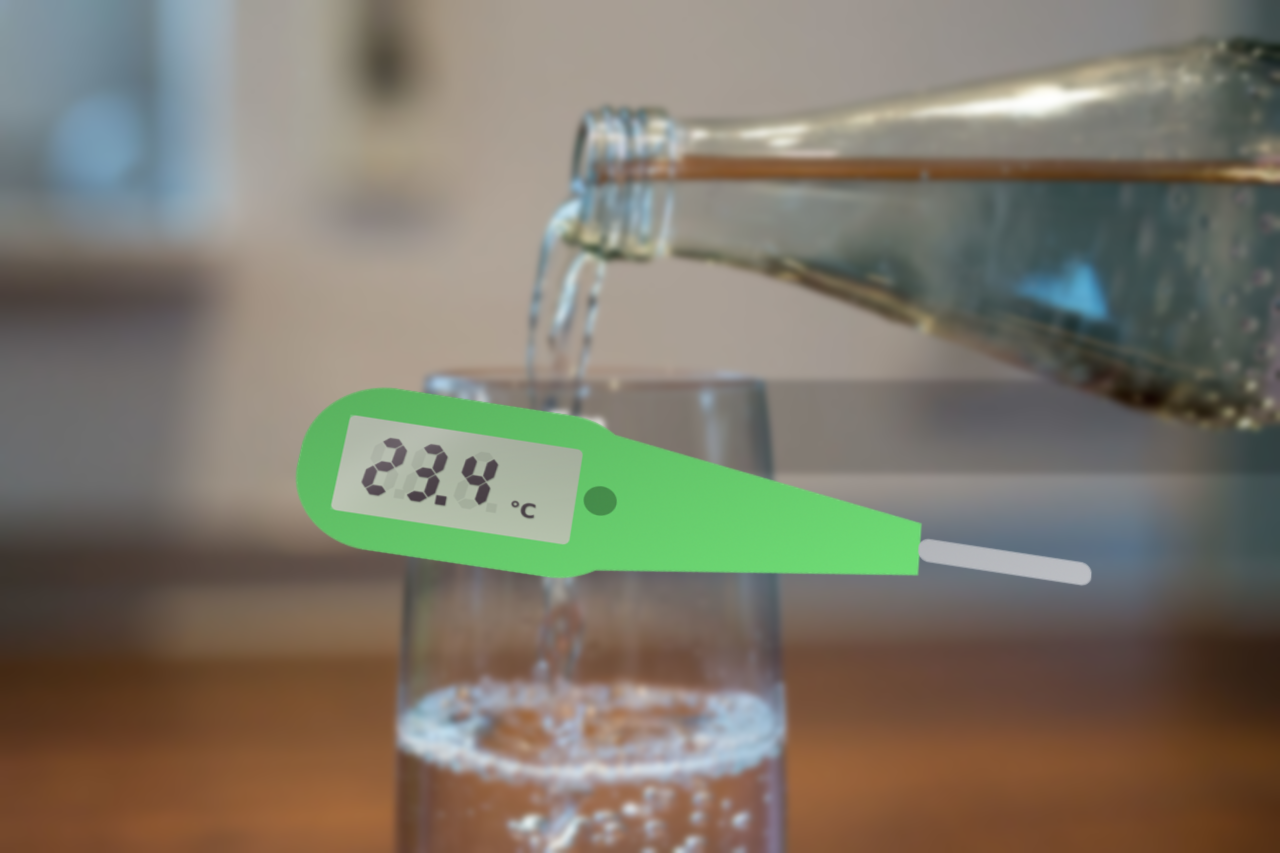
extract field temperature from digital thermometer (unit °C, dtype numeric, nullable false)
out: 23.4 °C
